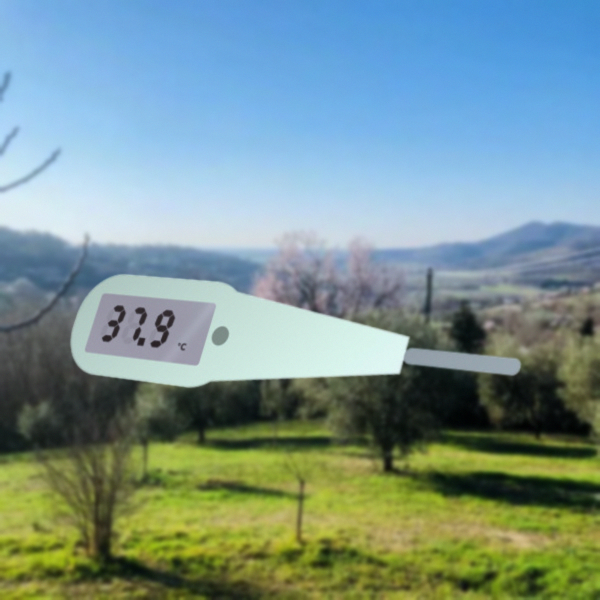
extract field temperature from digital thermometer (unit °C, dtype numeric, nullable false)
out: 37.9 °C
